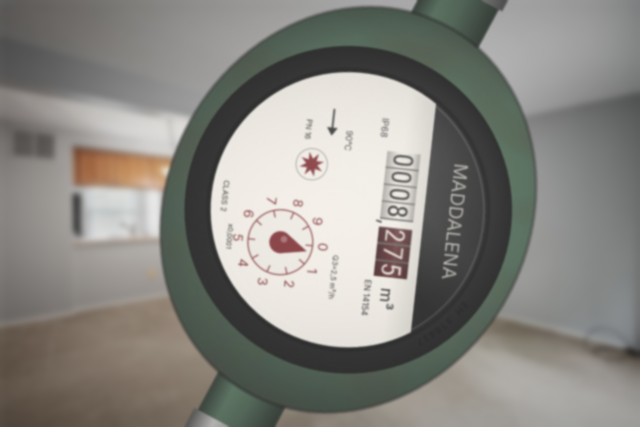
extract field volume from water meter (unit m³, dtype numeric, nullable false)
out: 8.2750 m³
